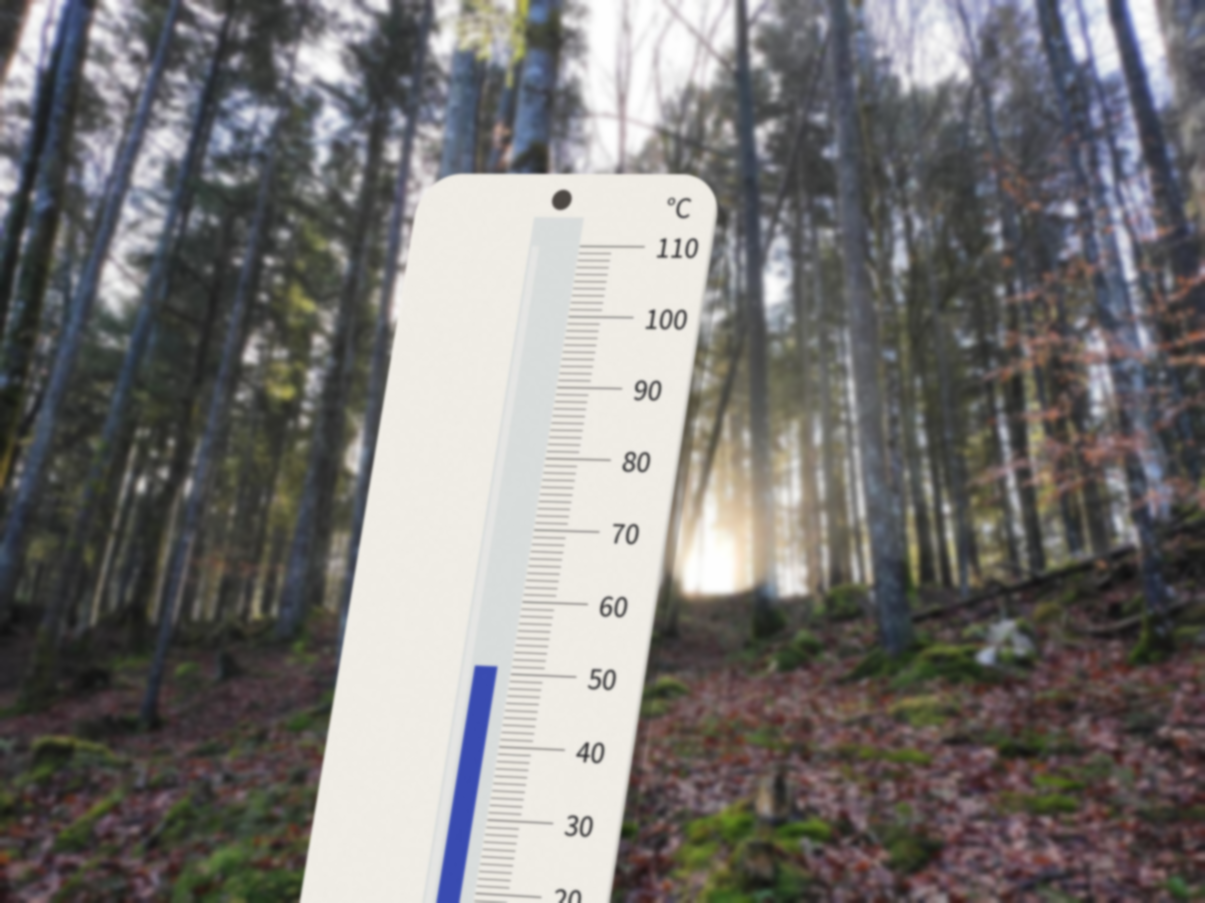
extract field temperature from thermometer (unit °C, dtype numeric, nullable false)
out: 51 °C
